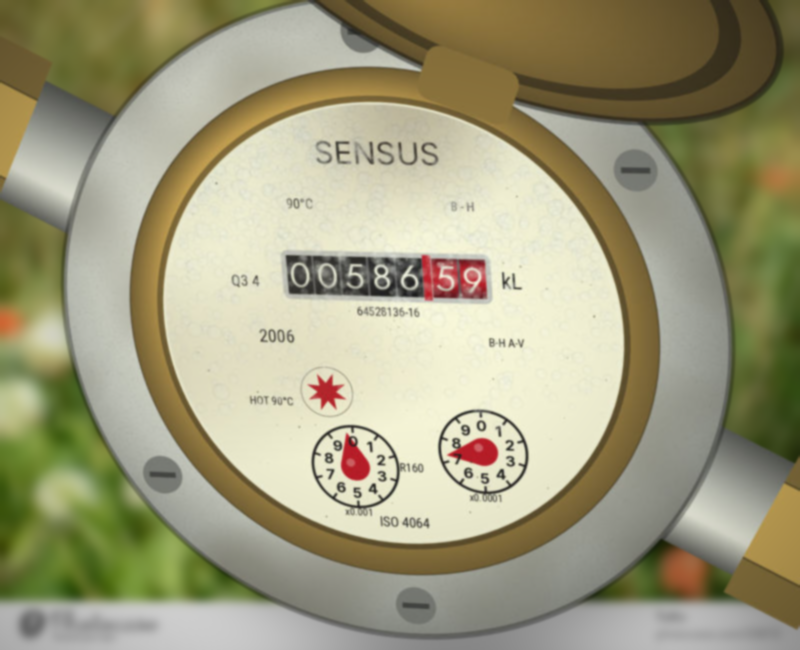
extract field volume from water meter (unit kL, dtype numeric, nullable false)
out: 586.5897 kL
